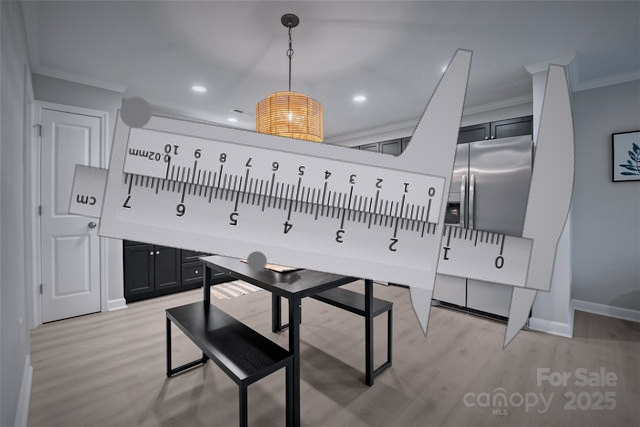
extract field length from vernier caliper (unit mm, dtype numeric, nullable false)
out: 14.6 mm
